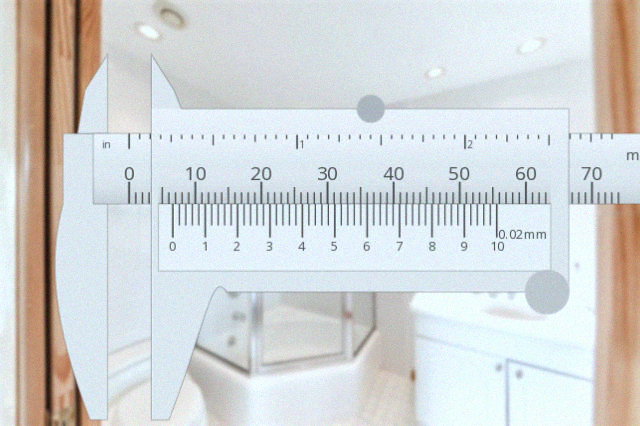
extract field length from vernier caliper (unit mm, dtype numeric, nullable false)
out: 6.6 mm
